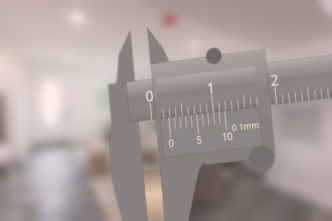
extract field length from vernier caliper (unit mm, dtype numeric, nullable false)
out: 2.8 mm
